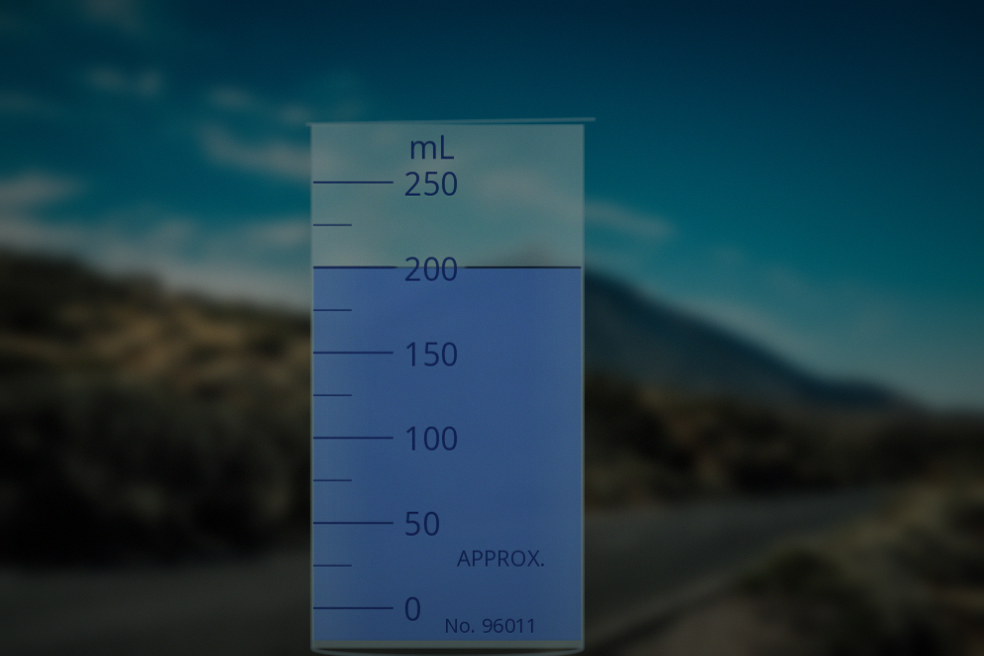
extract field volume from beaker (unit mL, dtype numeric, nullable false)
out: 200 mL
